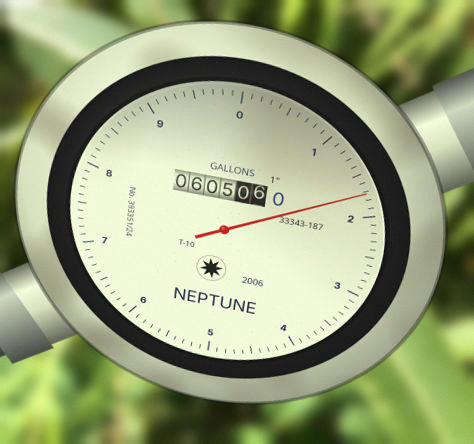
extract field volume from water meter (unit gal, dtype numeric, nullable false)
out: 605061.7 gal
